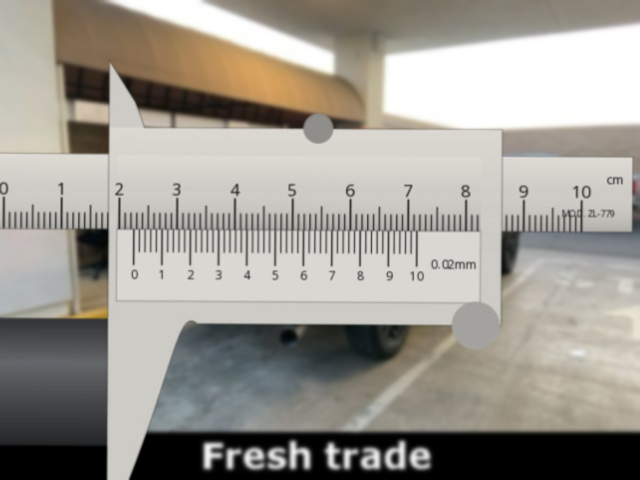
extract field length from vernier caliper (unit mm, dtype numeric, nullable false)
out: 22.5 mm
